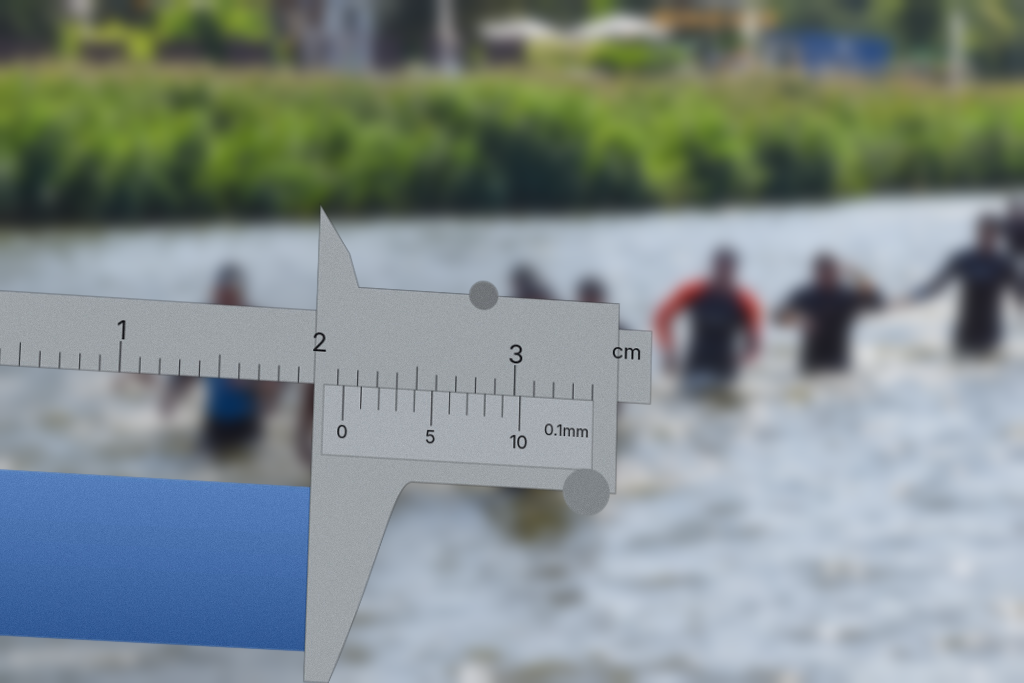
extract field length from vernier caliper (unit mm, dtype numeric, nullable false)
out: 21.3 mm
